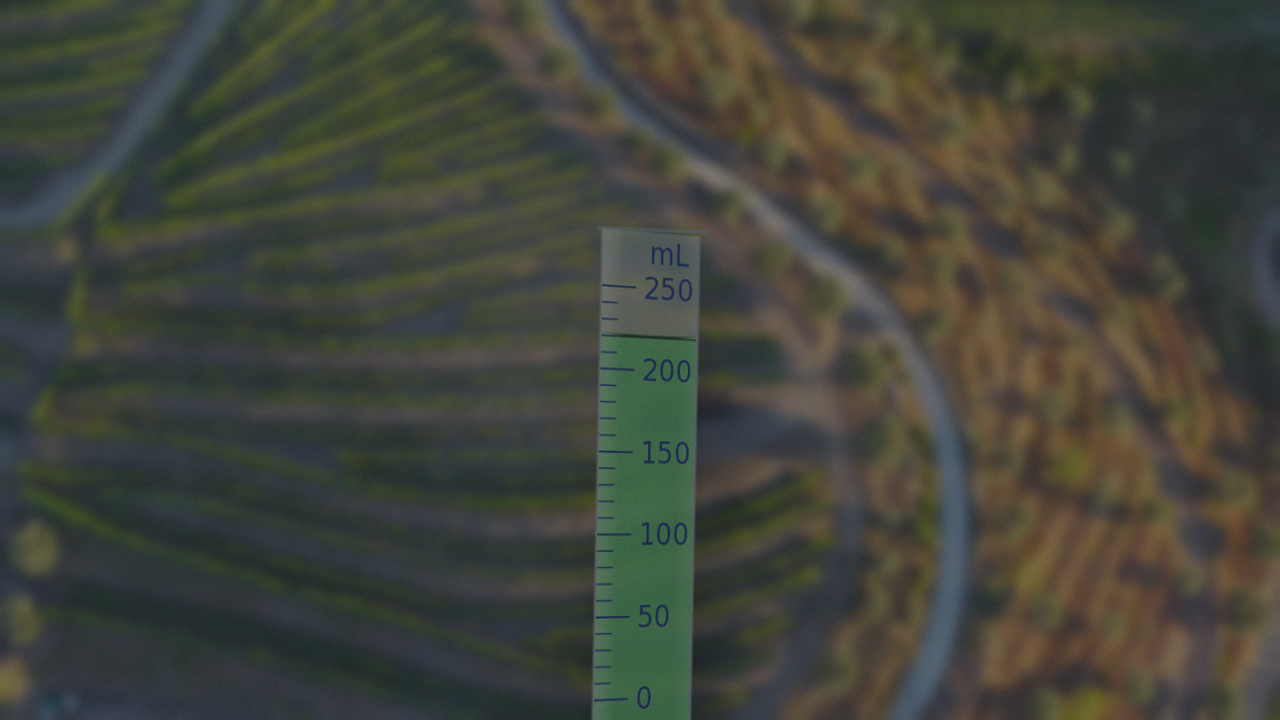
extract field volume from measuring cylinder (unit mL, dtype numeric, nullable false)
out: 220 mL
